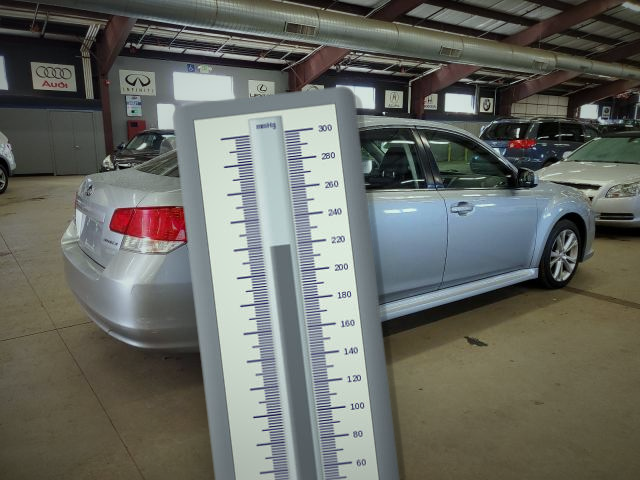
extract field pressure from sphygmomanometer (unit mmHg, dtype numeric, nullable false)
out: 220 mmHg
